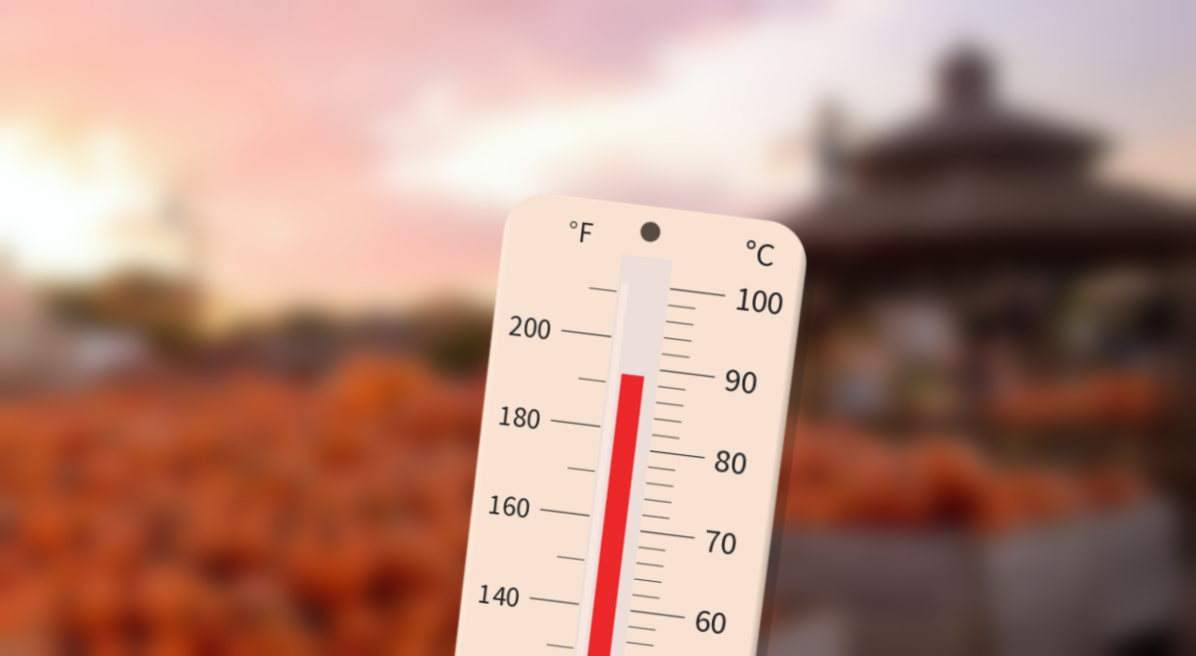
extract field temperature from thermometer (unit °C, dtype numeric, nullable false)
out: 89 °C
